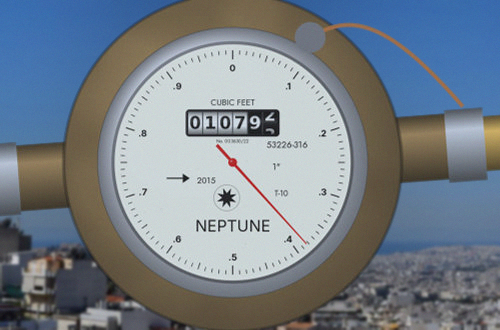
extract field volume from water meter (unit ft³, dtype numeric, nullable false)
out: 10792.38 ft³
